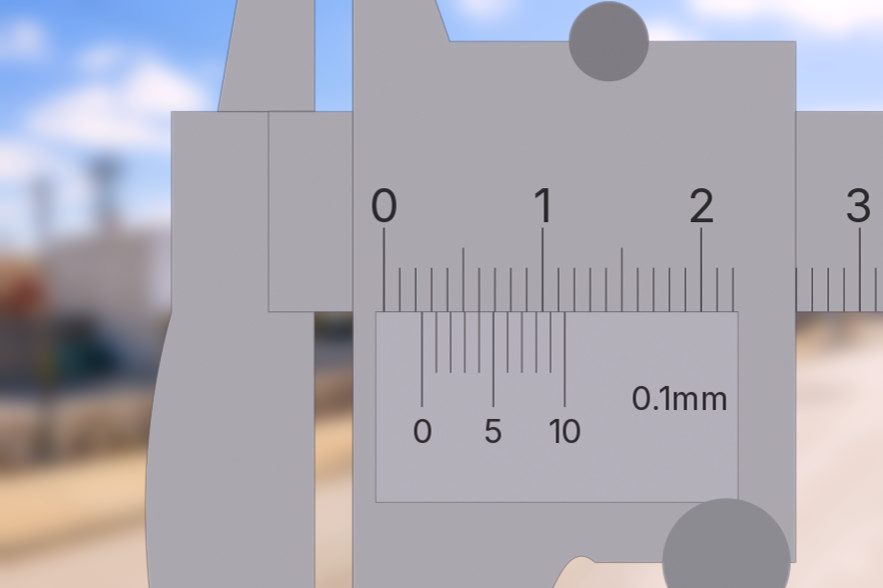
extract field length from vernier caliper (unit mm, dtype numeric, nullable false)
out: 2.4 mm
